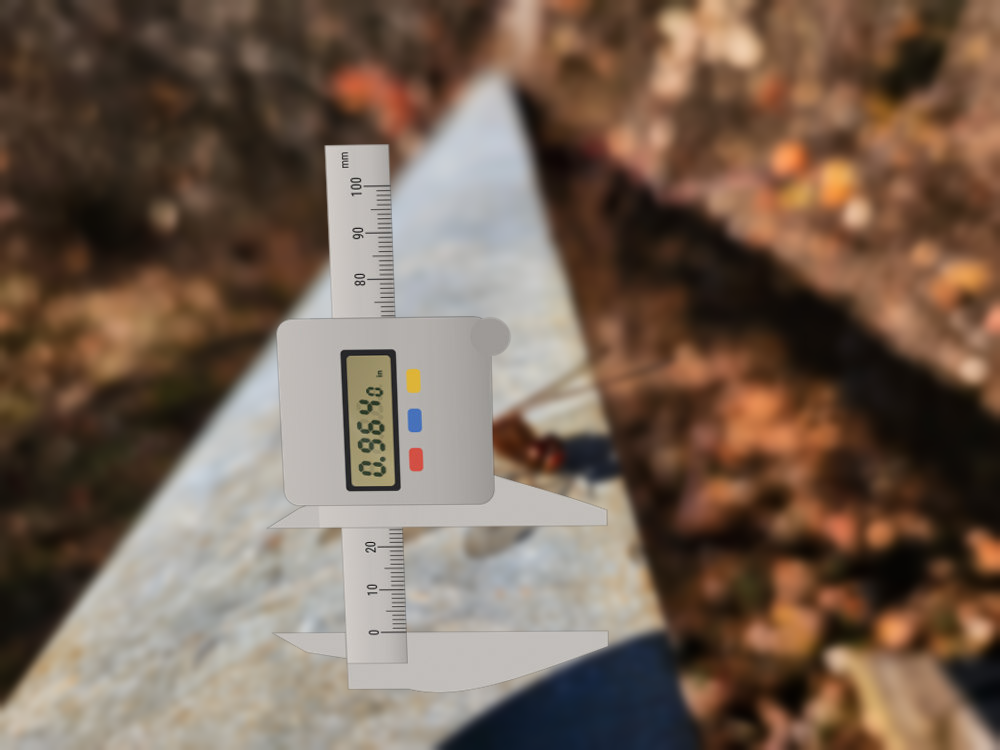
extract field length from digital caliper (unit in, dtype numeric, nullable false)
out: 0.9640 in
